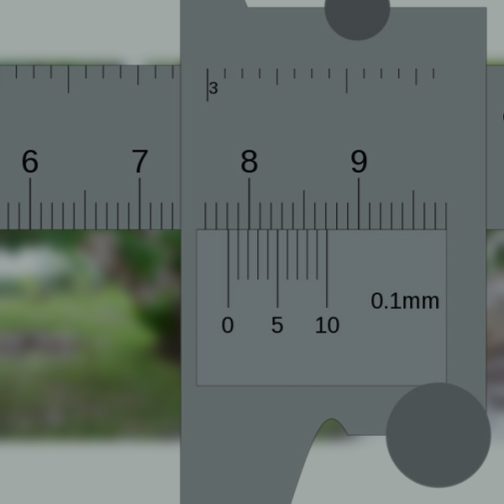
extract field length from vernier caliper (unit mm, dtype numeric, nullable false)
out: 78.1 mm
